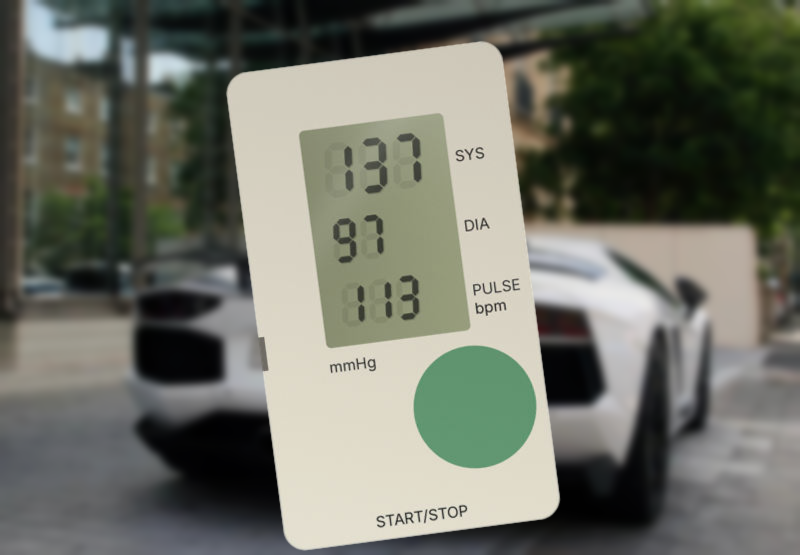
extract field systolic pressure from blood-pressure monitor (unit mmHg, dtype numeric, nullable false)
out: 137 mmHg
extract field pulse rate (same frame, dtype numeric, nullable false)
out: 113 bpm
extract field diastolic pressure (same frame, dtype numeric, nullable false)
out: 97 mmHg
